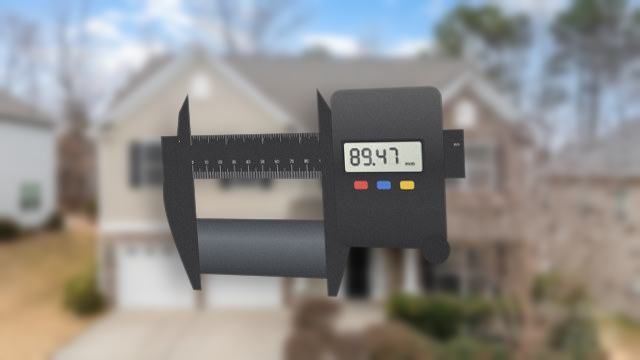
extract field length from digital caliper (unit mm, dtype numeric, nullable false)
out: 89.47 mm
